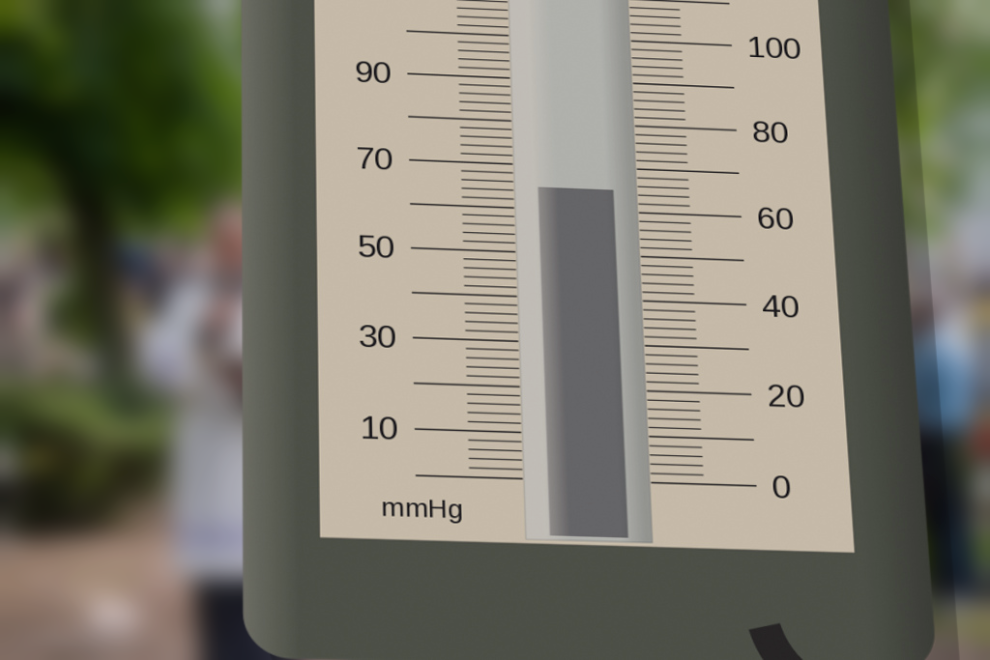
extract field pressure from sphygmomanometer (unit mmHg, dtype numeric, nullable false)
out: 65 mmHg
